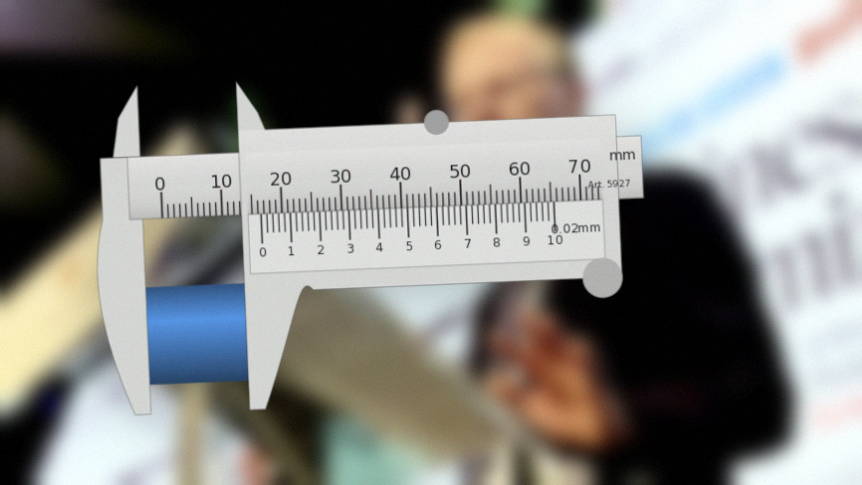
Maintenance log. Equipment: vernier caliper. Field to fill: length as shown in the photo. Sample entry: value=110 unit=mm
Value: value=16.5 unit=mm
